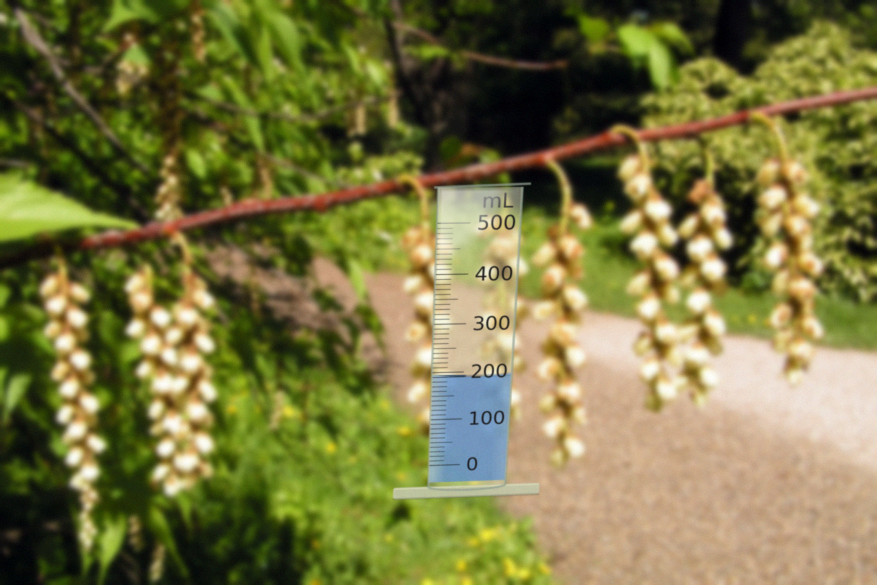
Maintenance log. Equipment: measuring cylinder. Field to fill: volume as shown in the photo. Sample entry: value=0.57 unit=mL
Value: value=190 unit=mL
